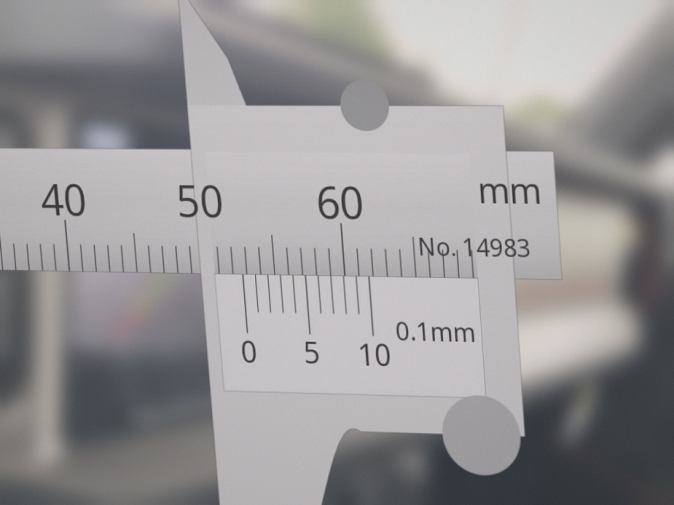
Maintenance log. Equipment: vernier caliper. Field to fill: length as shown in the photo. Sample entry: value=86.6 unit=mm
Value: value=52.7 unit=mm
